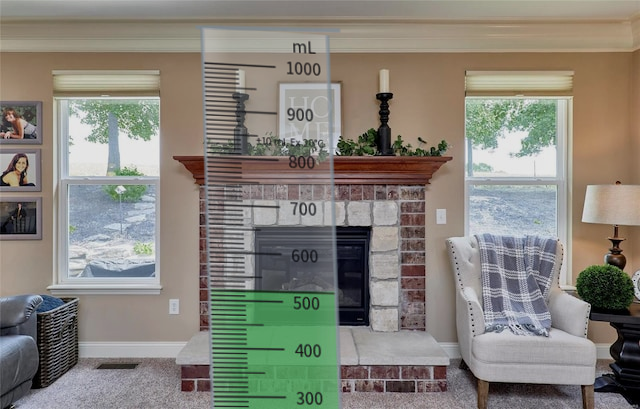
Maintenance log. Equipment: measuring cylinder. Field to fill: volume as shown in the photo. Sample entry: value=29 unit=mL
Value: value=520 unit=mL
